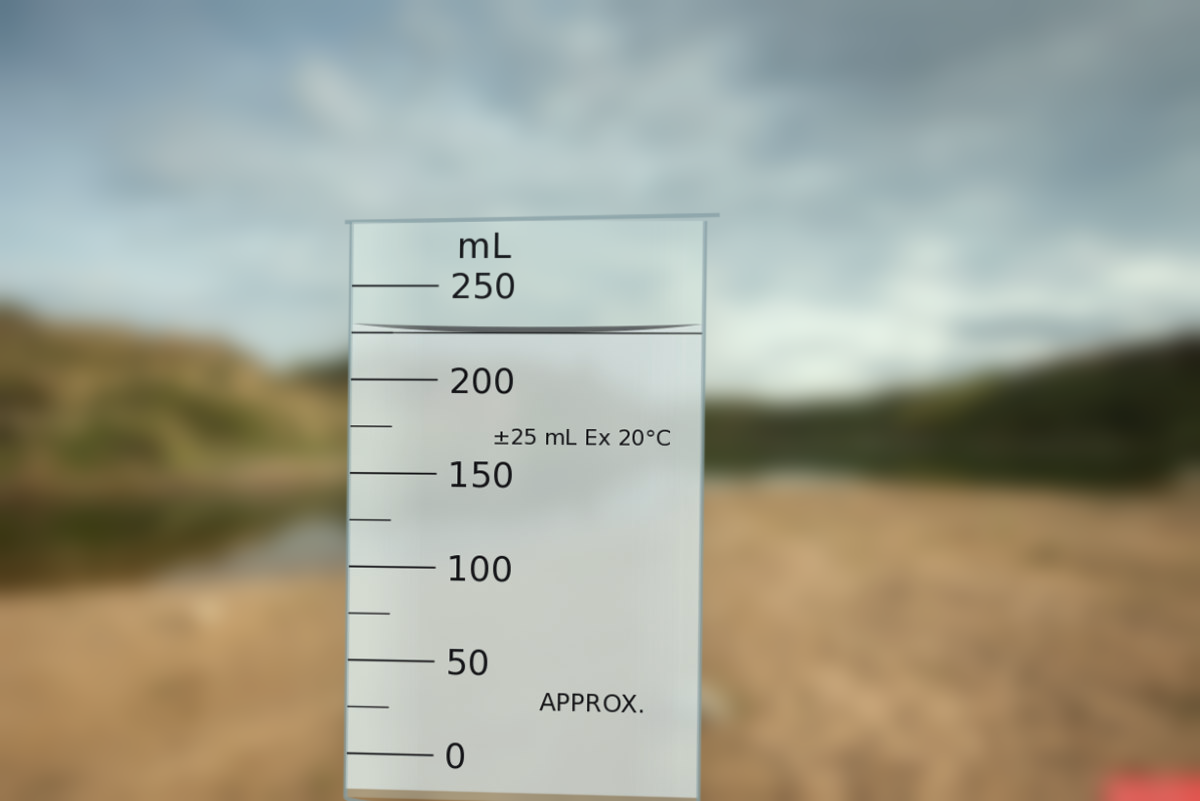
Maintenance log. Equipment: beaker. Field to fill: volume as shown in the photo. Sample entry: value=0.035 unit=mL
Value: value=225 unit=mL
